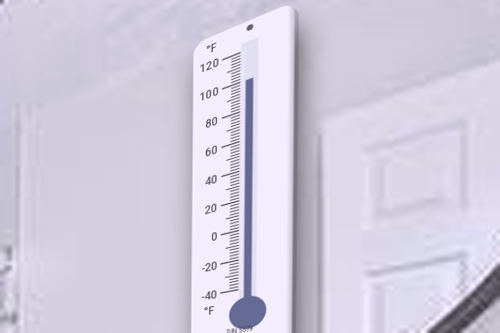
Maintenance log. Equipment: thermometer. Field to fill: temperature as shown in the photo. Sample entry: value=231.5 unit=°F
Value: value=100 unit=°F
